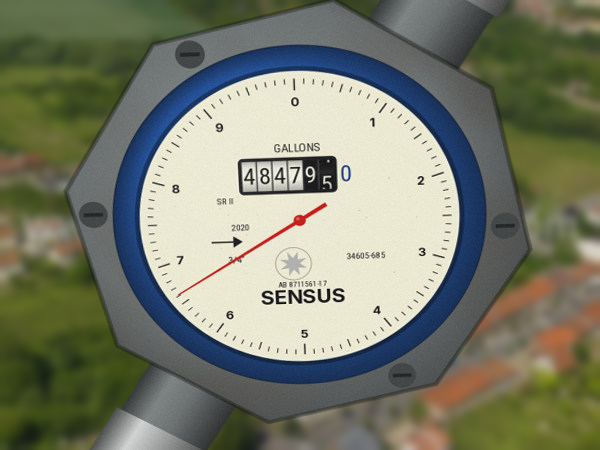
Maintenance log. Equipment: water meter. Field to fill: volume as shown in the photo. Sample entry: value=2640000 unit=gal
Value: value=4847946.6 unit=gal
